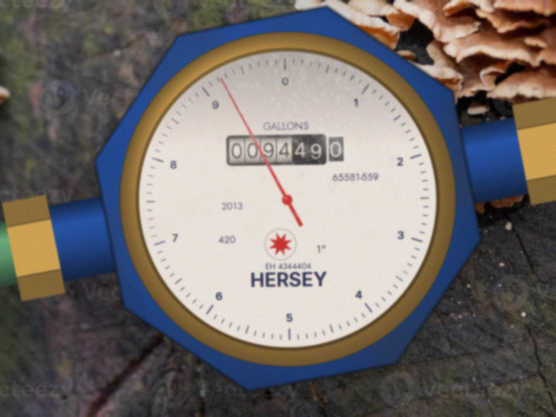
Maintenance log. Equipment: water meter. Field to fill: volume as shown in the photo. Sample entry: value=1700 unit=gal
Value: value=94489.2 unit=gal
